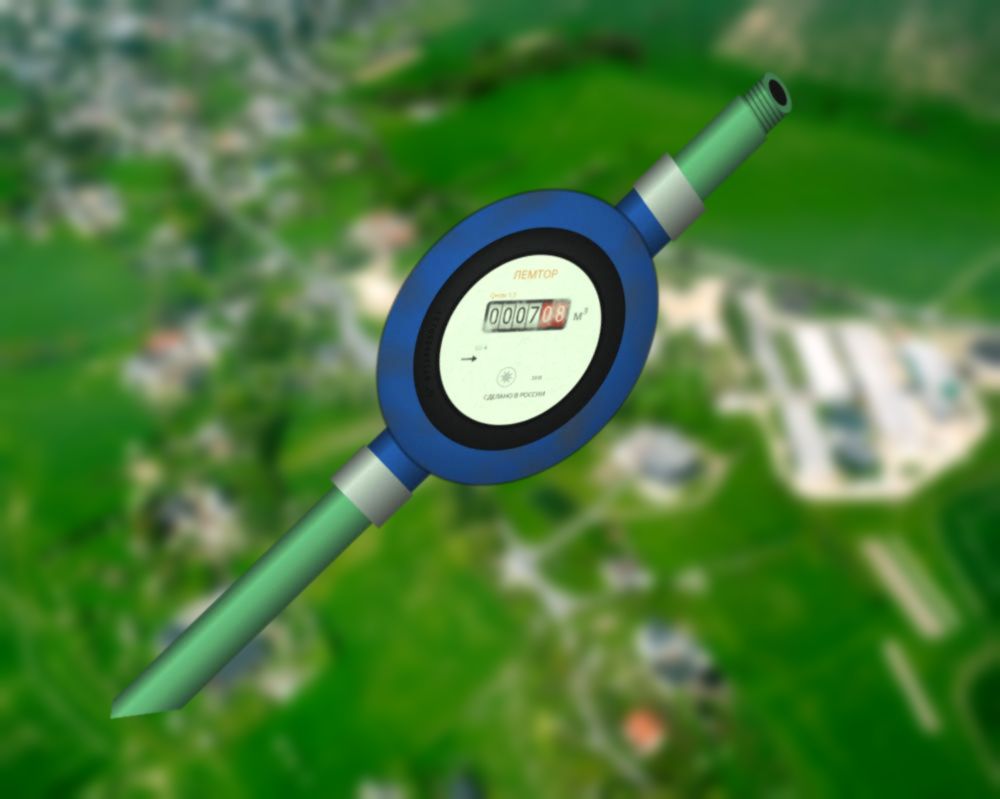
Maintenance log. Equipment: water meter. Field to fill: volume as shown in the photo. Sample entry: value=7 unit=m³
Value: value=7.08 unit=m³
